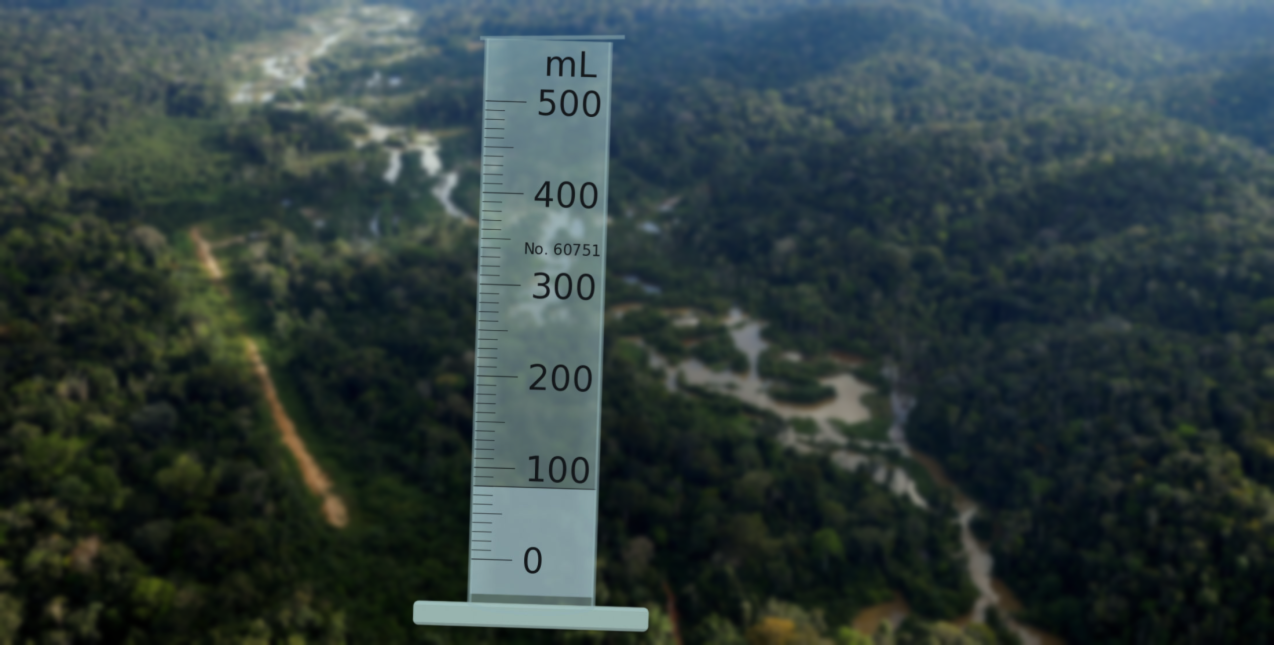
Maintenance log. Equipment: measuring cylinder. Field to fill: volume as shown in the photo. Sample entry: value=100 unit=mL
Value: value=80 unit=mL
